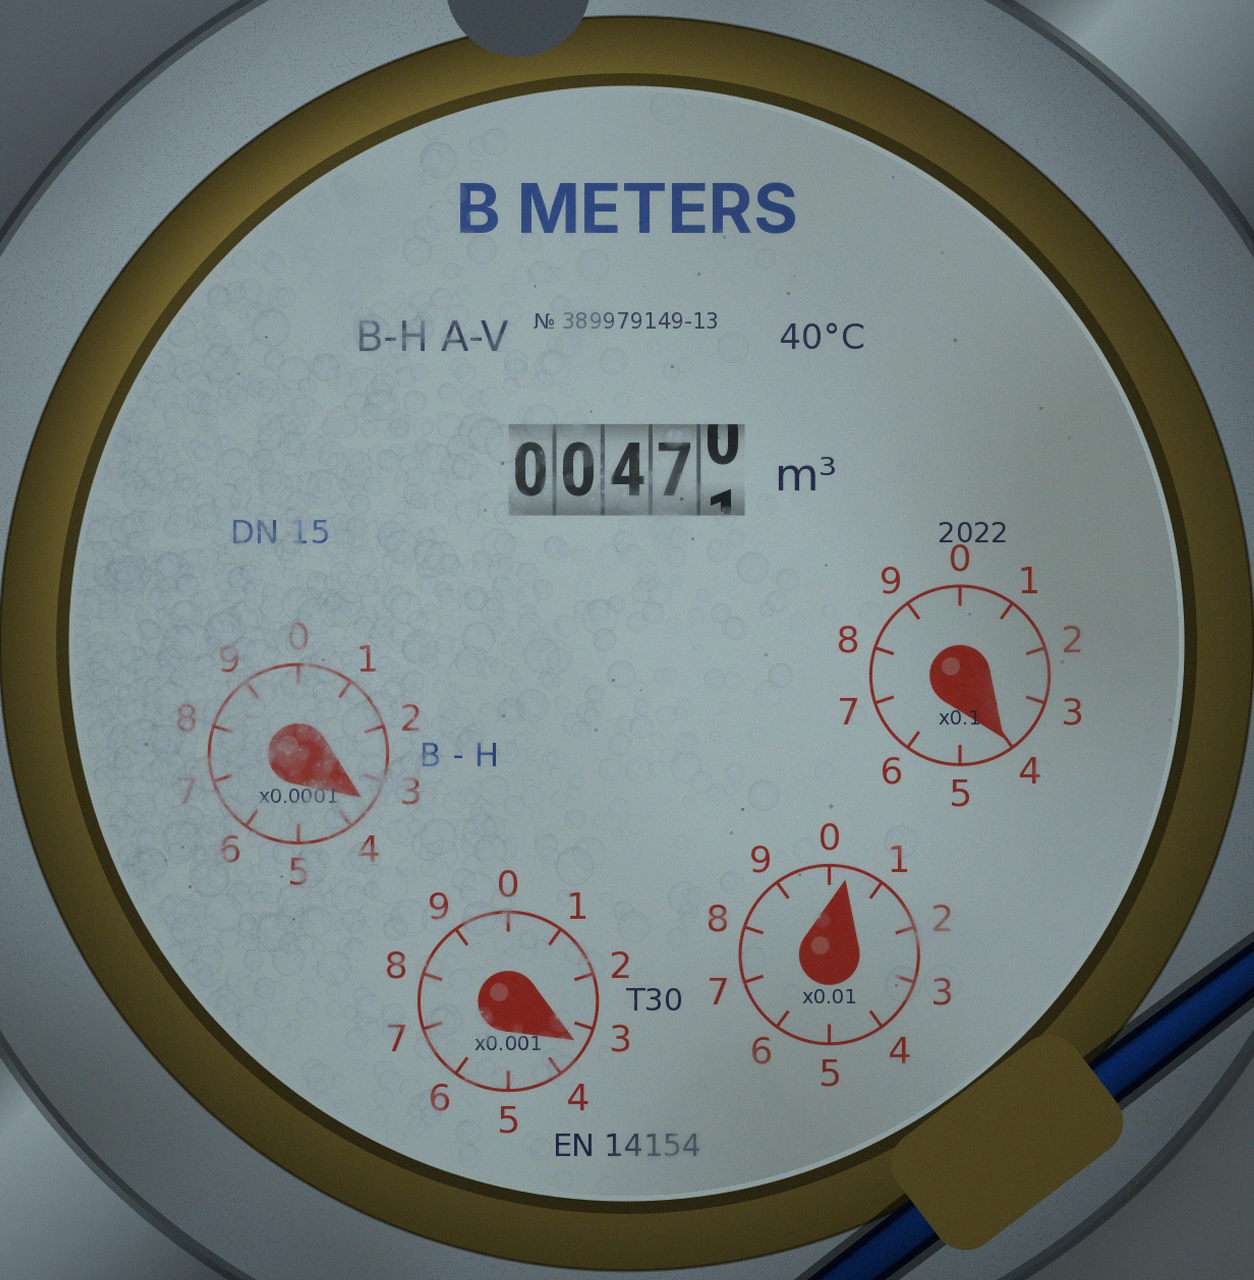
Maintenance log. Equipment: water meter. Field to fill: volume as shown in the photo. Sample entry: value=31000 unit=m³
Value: value=470.4033 unit=m³
